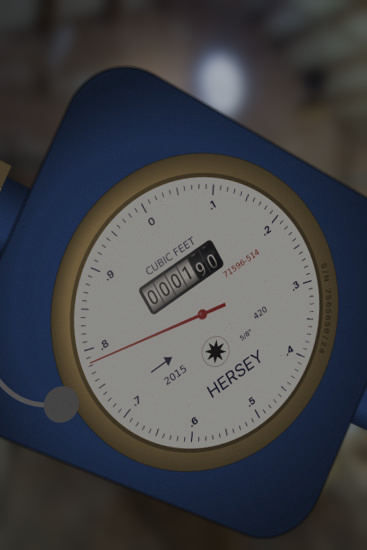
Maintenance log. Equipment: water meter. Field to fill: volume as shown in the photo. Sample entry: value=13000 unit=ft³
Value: value=189.78 unit=ft³
